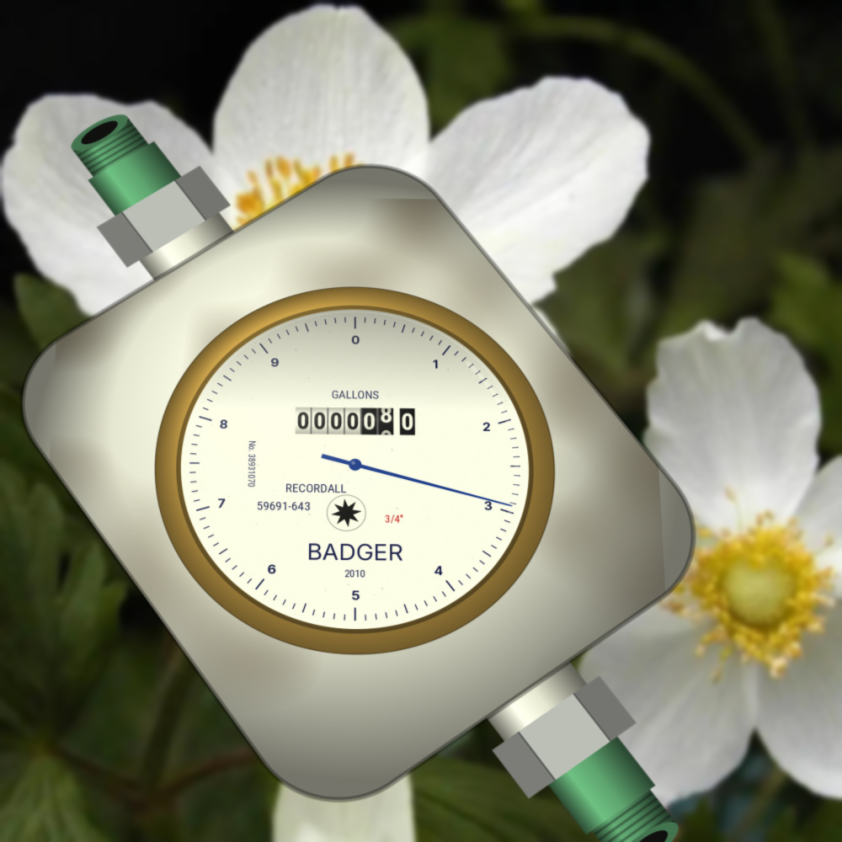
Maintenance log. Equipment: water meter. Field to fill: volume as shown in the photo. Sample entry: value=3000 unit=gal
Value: value=82.9 unit=gal
